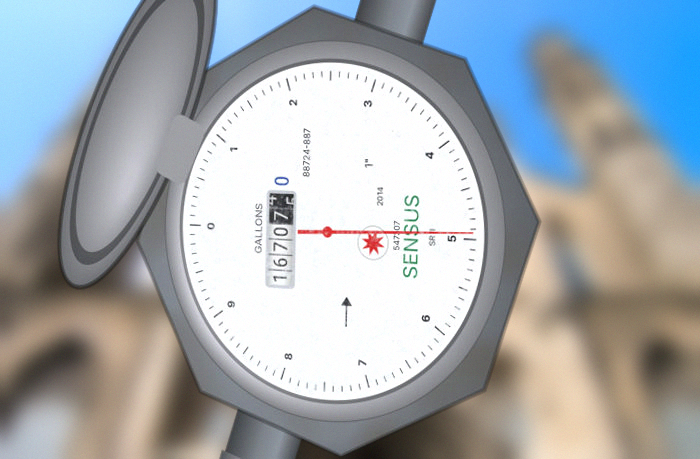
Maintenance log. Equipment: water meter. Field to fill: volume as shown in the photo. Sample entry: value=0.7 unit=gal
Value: value=1670744.9 unit=gal
